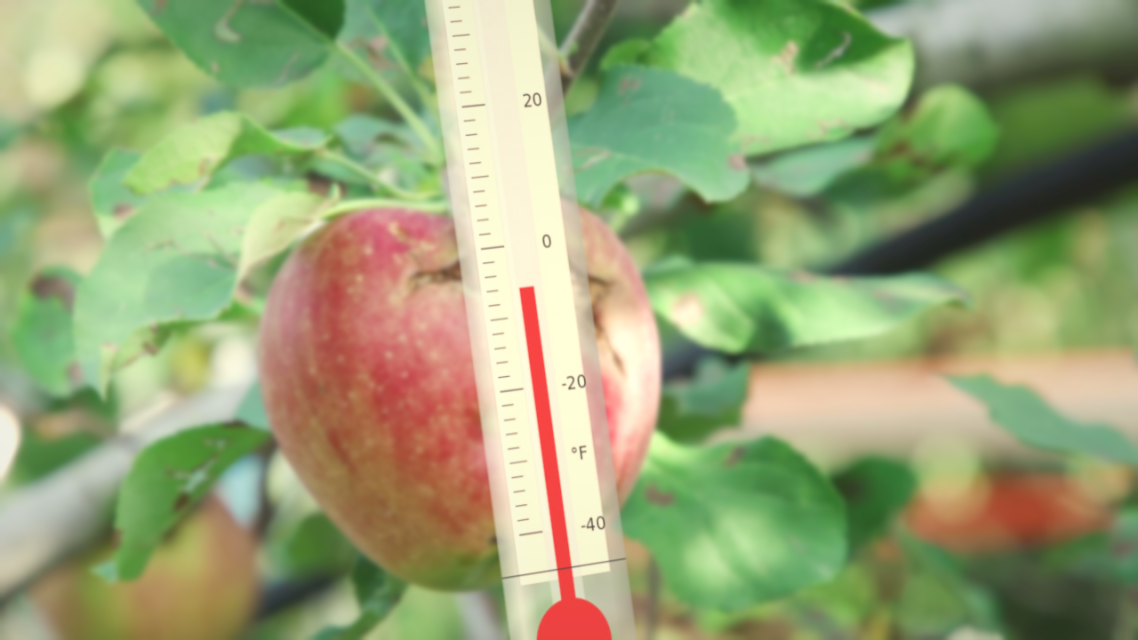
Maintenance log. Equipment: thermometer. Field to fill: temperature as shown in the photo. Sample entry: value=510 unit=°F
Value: value=-6 unit=°F
